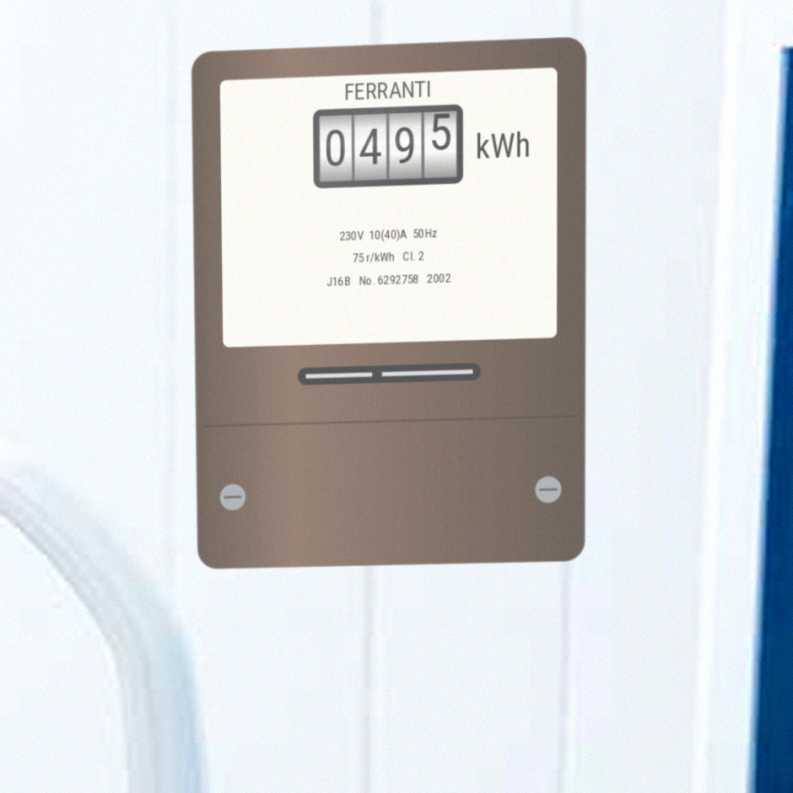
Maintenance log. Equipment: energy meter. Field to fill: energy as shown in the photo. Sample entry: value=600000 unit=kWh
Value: value=495 unit=kWh
